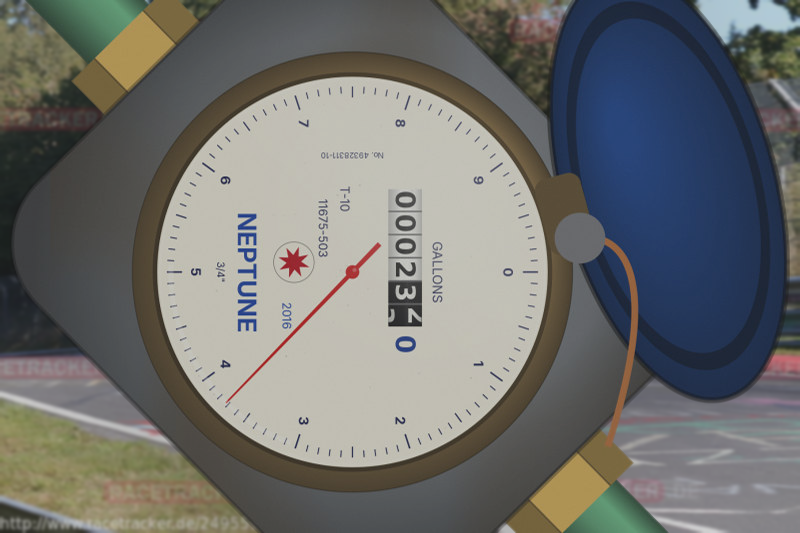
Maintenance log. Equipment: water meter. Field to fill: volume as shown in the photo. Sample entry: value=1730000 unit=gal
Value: value=2323.7 unit=gal
